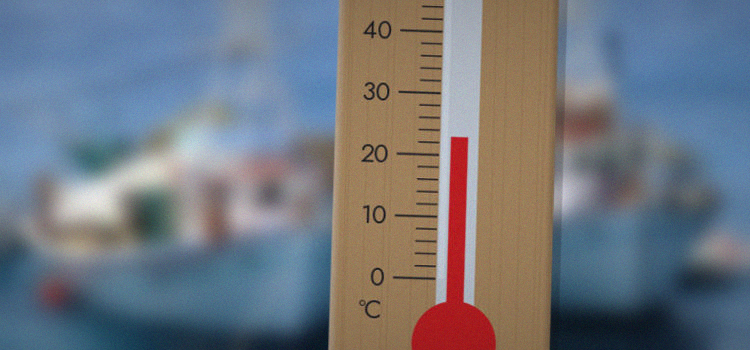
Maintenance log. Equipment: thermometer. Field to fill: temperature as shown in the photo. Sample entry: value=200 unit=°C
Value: value=23 unit=°C
